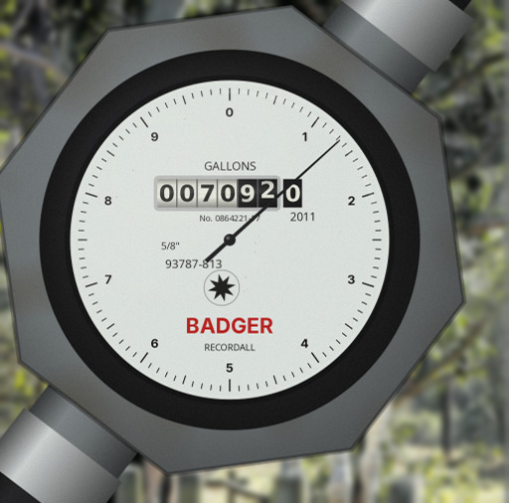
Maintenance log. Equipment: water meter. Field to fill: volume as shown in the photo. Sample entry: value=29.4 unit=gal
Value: value=70921.3 unit=gal
